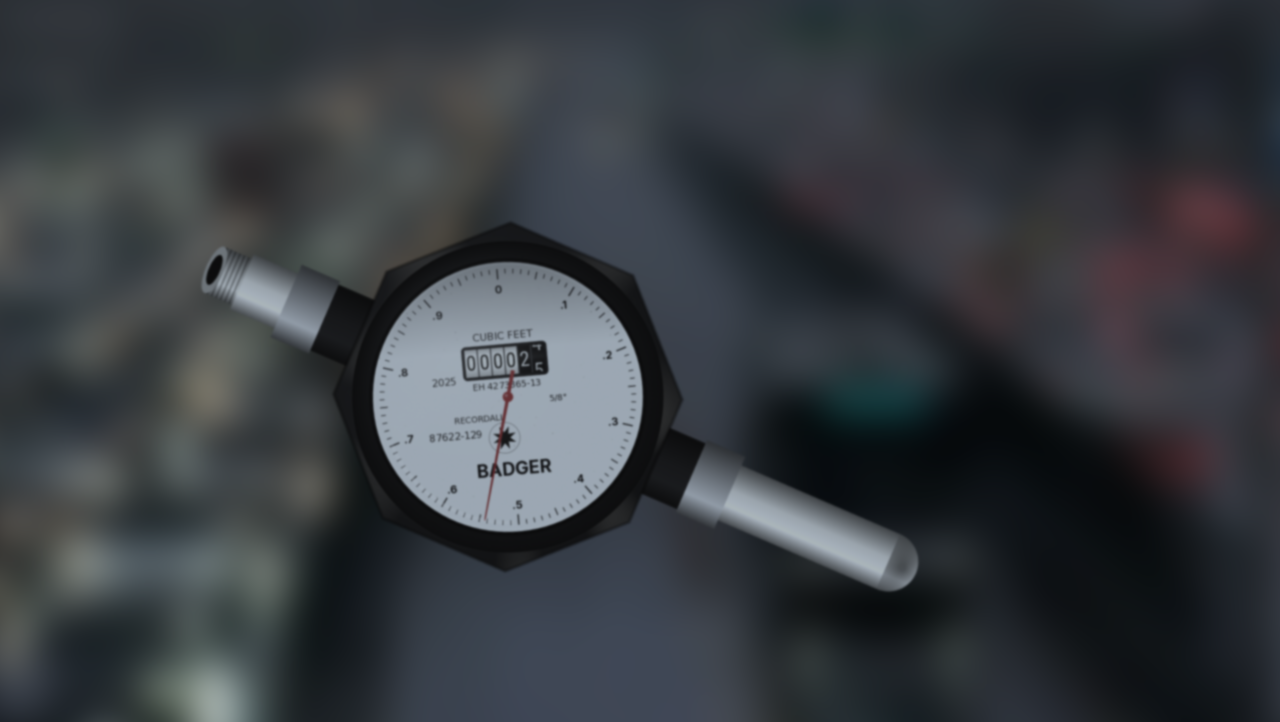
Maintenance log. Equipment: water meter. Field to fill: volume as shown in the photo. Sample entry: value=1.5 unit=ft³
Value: value=24.54 unit=ft³
